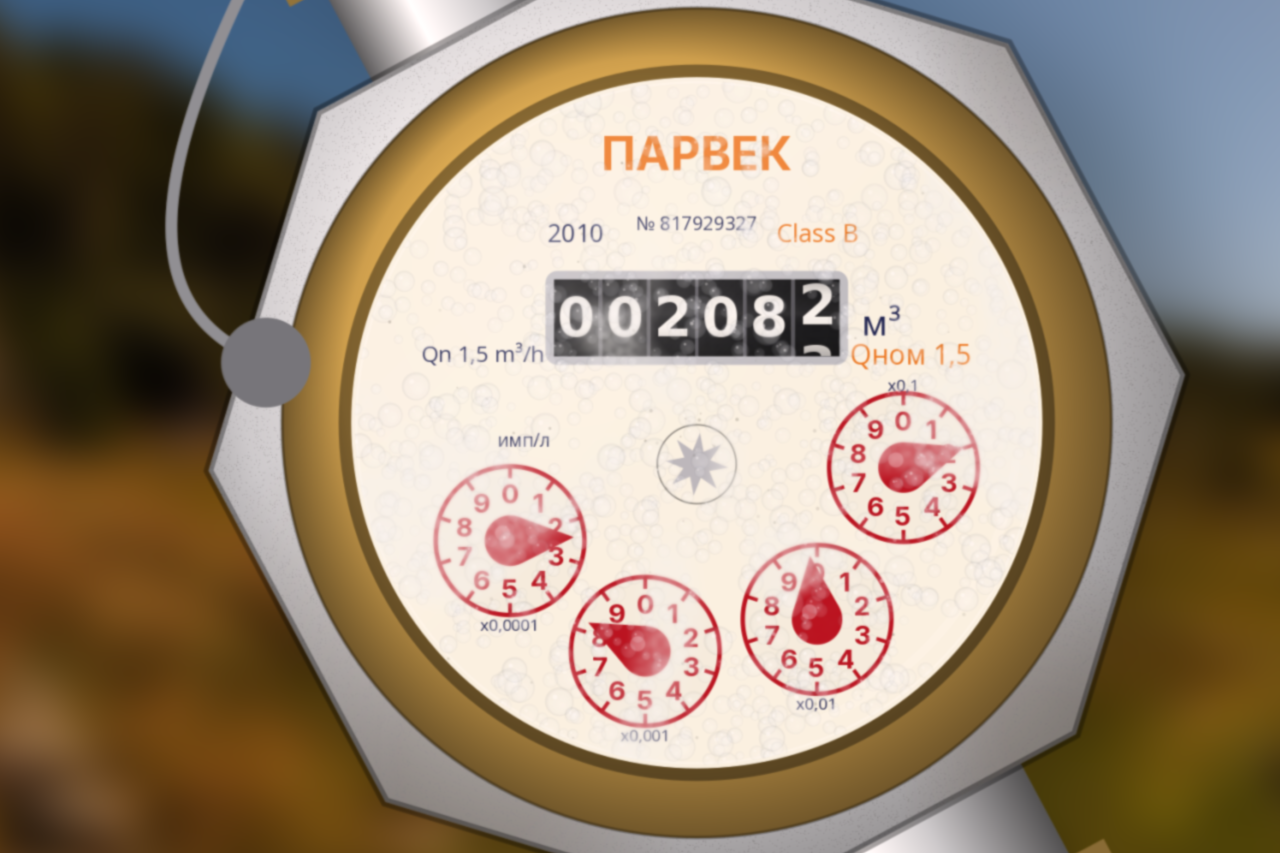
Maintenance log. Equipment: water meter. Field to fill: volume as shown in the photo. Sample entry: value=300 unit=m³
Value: value=2082.1982 unit=m³
